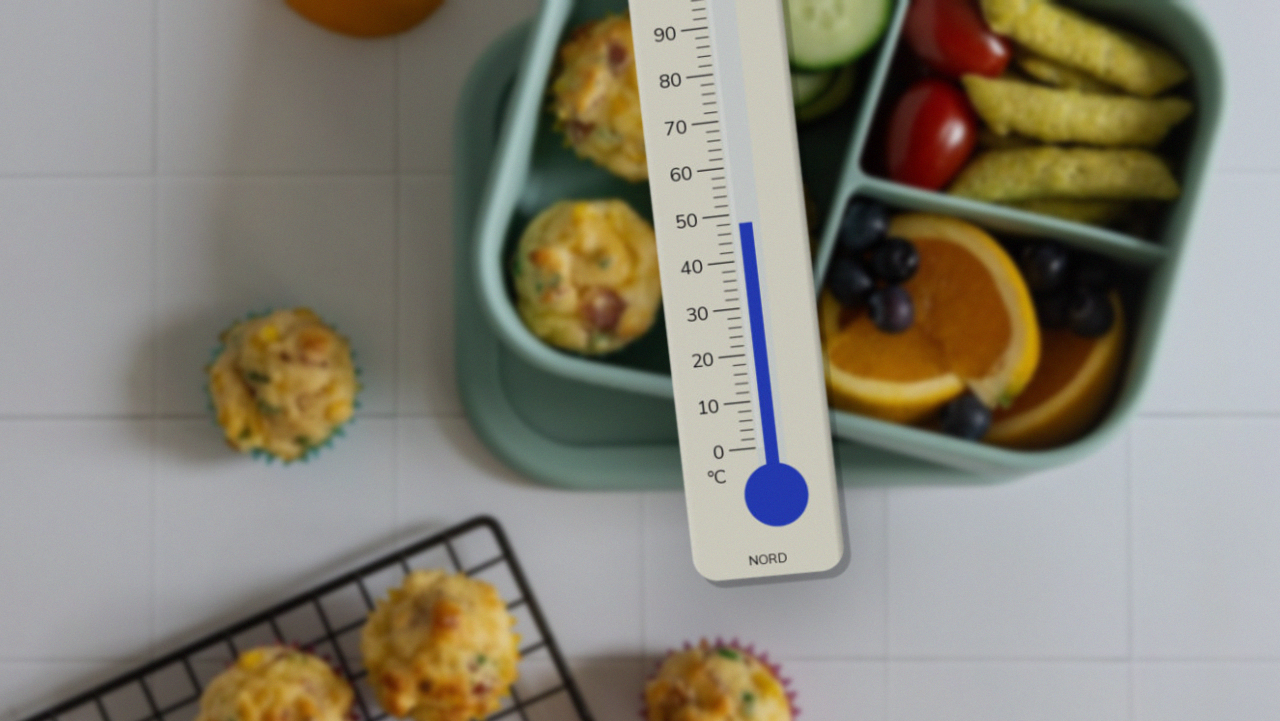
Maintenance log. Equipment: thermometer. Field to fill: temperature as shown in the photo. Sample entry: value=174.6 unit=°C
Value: value=48 unit=°C
